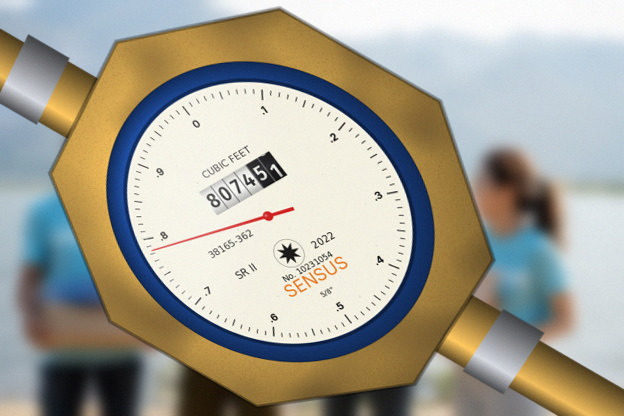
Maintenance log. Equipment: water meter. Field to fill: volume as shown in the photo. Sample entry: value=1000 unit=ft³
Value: value=807450.78 unit=ft³
